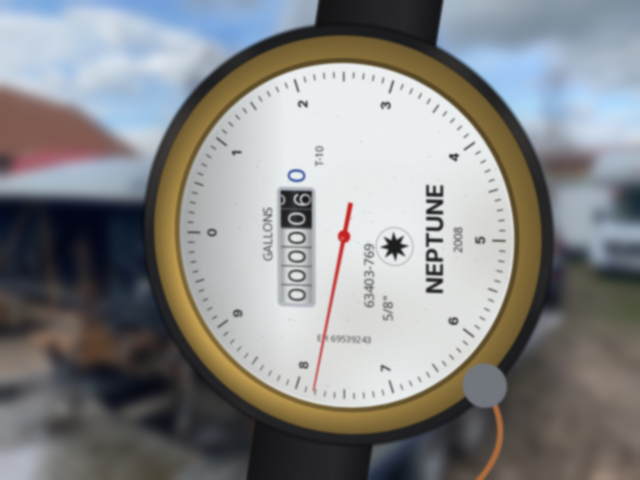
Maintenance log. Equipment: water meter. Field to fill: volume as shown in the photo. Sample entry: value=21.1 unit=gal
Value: value=57.8 unit=gal
